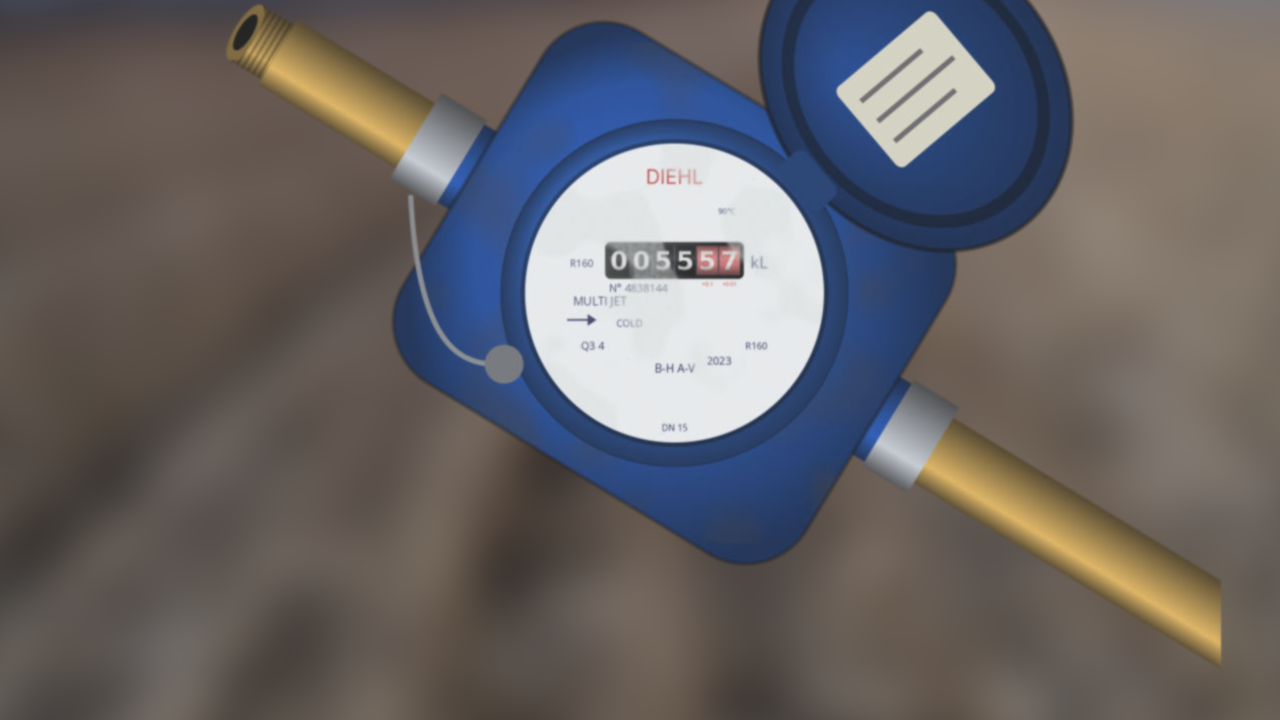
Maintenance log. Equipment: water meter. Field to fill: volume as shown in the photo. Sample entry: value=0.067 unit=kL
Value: value=55.57 unit=kL
